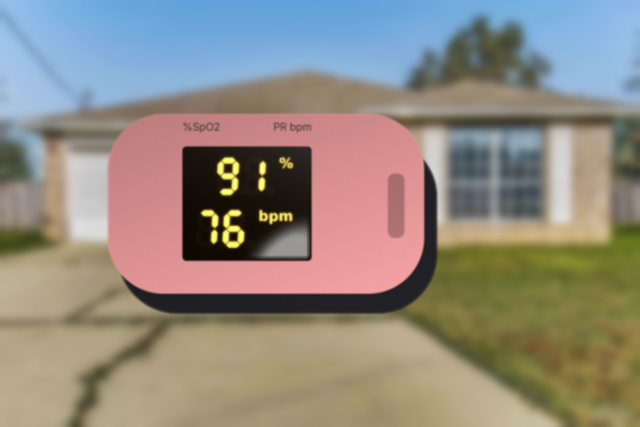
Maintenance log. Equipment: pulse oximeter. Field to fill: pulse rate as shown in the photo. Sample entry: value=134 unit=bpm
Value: value=76 unit=bpm
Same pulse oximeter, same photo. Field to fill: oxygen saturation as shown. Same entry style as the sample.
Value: value=91 unit=%
